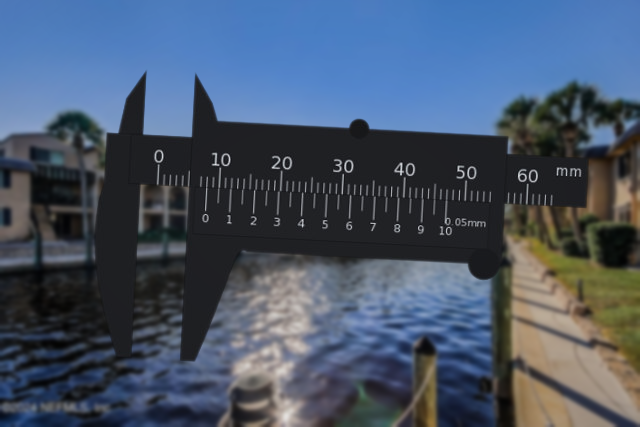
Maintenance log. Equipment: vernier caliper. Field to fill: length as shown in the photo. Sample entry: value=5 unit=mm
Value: value=8.0 unit=mm
